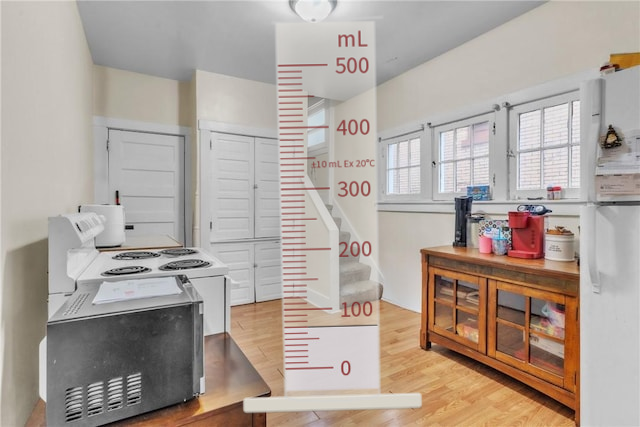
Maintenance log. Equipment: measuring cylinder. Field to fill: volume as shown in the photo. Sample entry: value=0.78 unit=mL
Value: value=70 unit=mL
